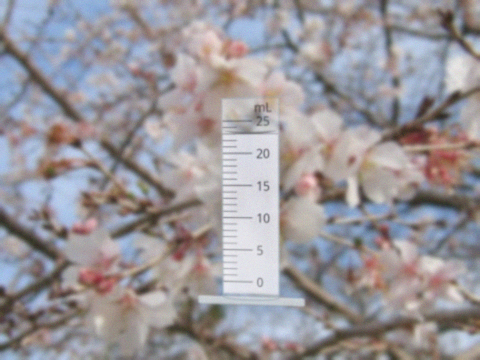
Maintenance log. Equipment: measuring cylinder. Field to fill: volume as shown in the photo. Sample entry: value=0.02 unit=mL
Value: value=23 unit=mL
